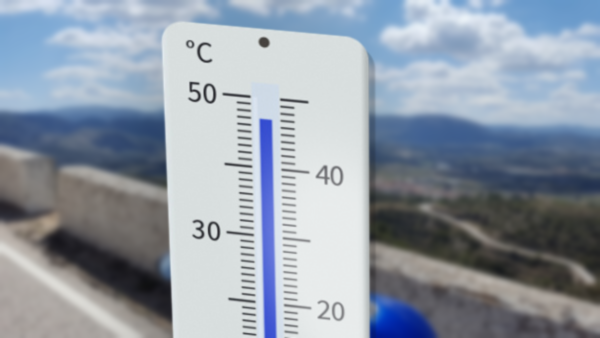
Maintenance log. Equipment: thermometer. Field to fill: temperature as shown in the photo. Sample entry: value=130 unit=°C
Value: value=47 unit=°C
